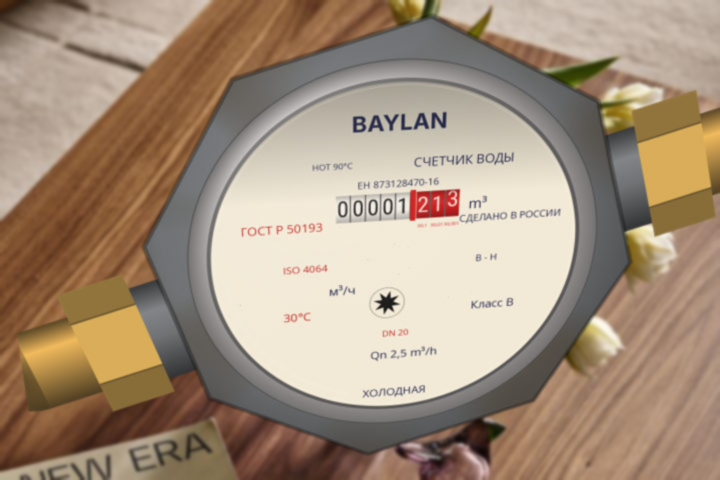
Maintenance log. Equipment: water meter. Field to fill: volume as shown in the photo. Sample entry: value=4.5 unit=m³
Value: value=1.213 unit=m³
